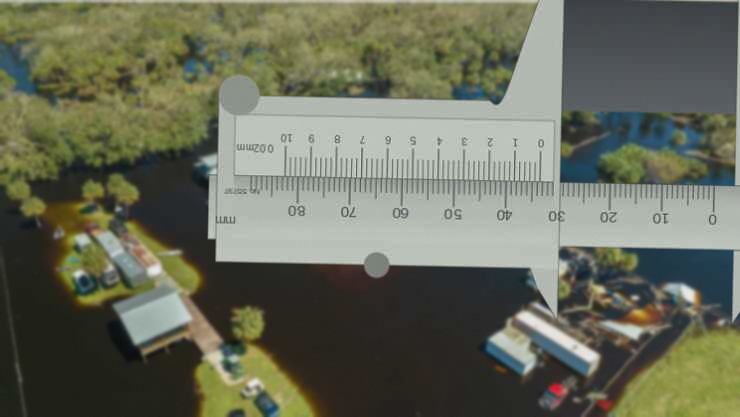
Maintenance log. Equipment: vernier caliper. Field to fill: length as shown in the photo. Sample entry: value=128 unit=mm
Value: value=33.5 unit=mm
